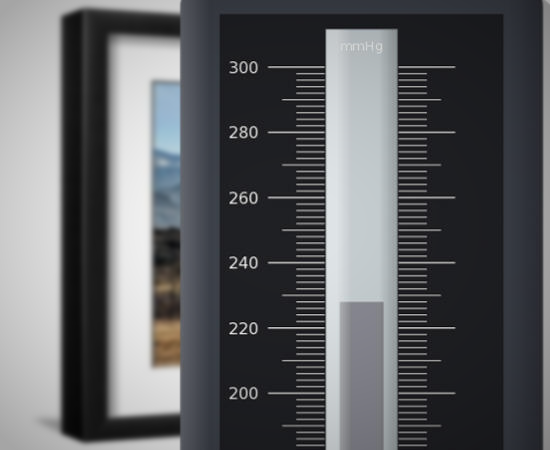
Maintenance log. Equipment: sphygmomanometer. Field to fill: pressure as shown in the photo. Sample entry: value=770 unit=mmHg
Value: value=228 unit=mmHg
